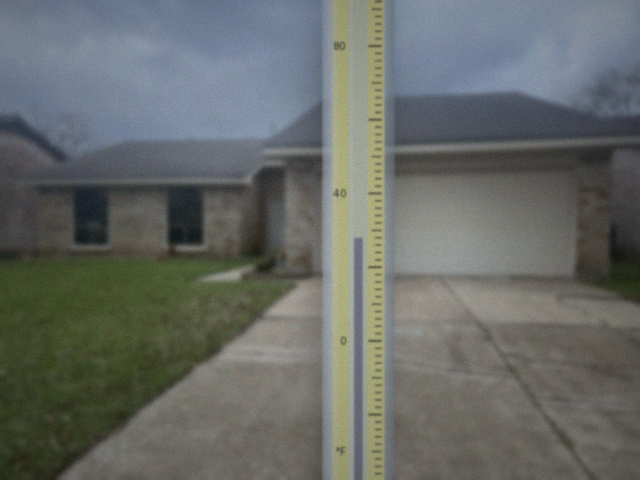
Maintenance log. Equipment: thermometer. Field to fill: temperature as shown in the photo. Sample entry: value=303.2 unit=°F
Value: value=28 unit=°F
